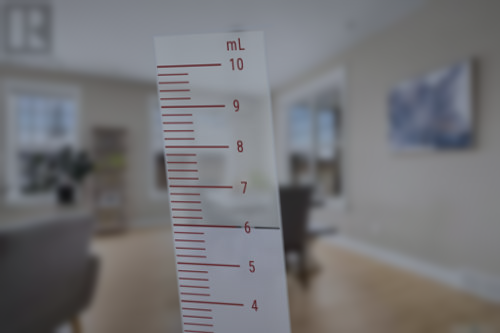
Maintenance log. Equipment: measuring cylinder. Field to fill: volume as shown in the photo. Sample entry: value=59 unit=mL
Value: value=6 unit=mL
